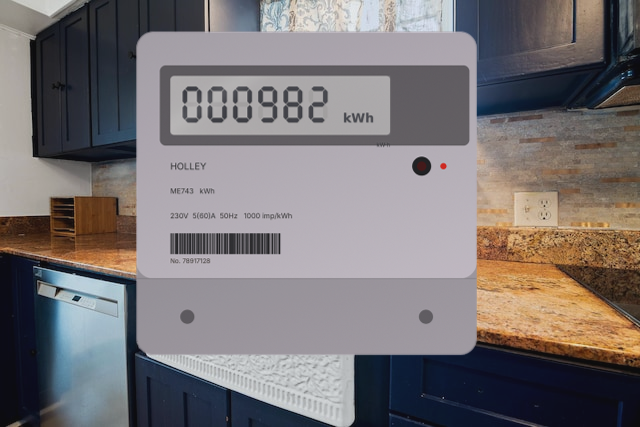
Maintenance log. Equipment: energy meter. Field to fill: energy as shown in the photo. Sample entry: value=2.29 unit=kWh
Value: value=982 unit=kWh
